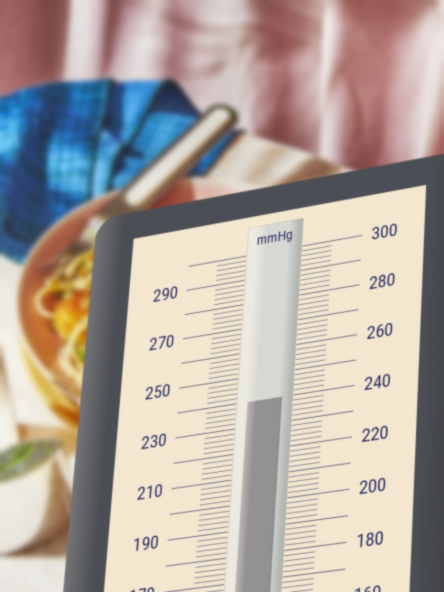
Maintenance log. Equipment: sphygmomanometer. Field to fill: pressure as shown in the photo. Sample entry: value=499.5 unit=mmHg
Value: value=240 unit=mmHg
